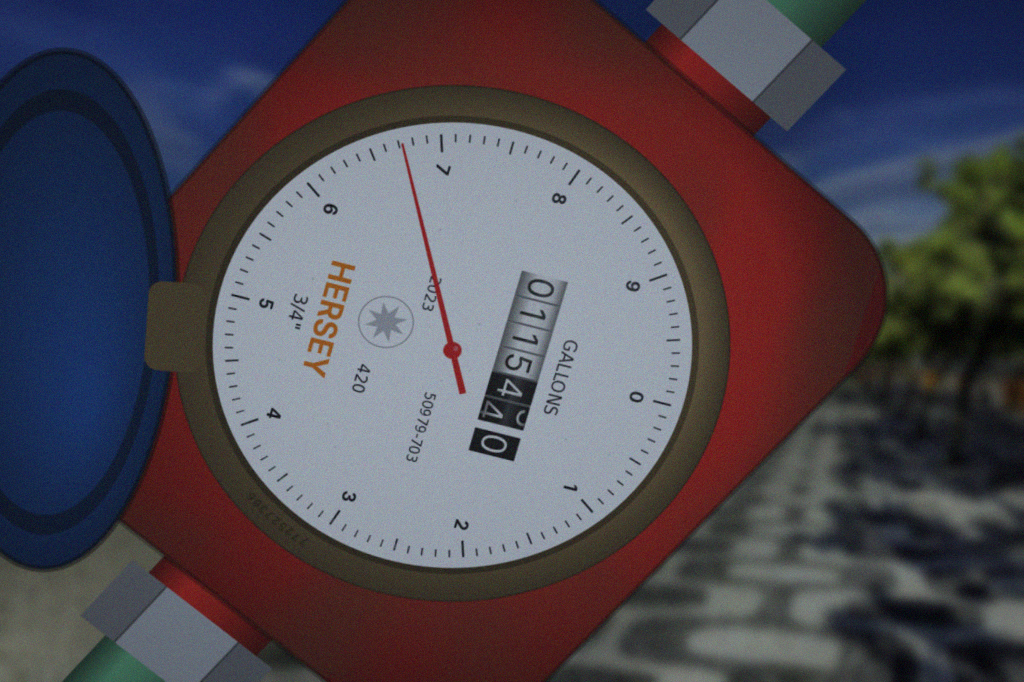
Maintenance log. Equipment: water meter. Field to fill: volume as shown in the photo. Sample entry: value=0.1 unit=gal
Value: value=115436.7 unit=gal
